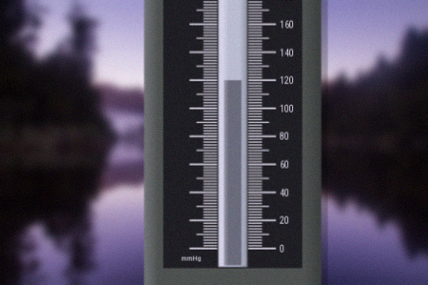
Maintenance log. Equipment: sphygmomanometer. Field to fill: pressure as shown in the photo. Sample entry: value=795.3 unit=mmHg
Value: value=120 unit=mmHg
